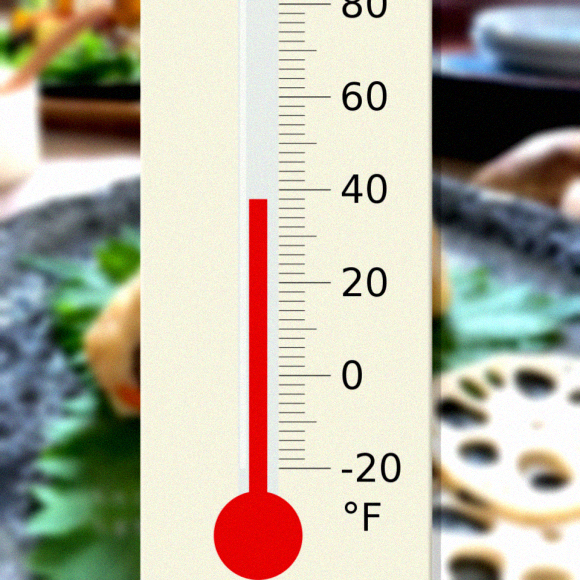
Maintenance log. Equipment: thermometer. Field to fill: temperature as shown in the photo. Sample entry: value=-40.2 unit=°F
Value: value=38 unit=°F
